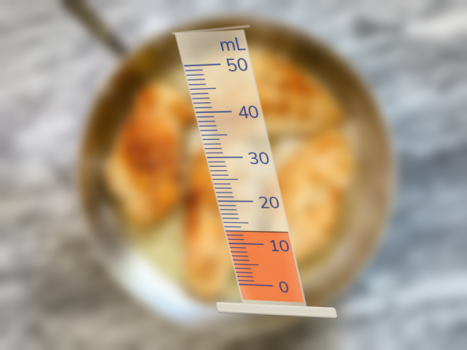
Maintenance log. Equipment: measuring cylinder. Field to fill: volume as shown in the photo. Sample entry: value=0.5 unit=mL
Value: value=13 unit=mL
